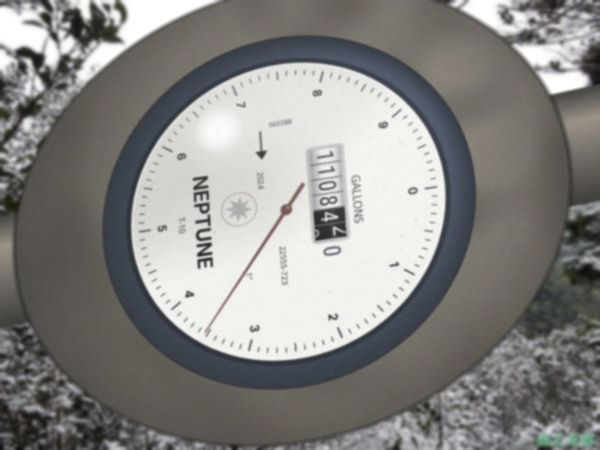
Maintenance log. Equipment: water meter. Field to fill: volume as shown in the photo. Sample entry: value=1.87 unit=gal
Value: value=1108423.5 unit=gal
